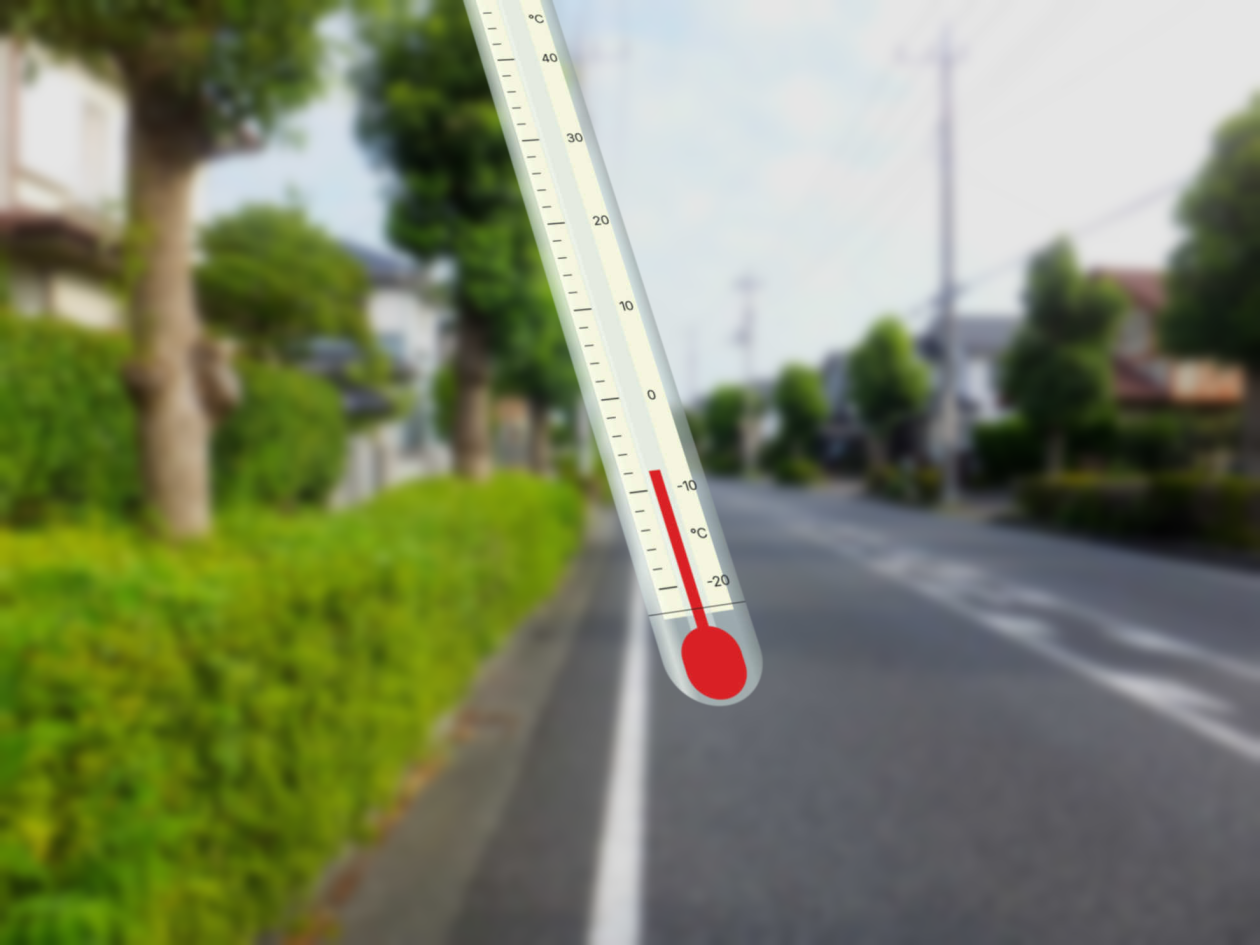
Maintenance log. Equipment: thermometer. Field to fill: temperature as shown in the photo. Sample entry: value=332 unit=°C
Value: value=-8 unit=°C
